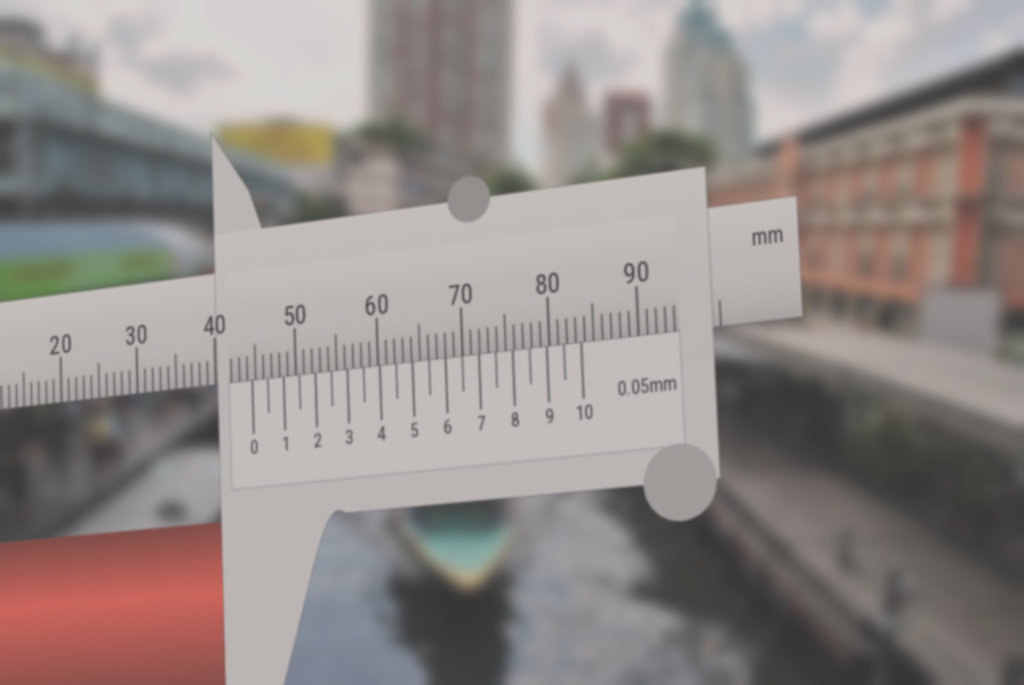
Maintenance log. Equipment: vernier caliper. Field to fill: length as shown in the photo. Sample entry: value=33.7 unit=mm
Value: value=44.6 unit=mm
